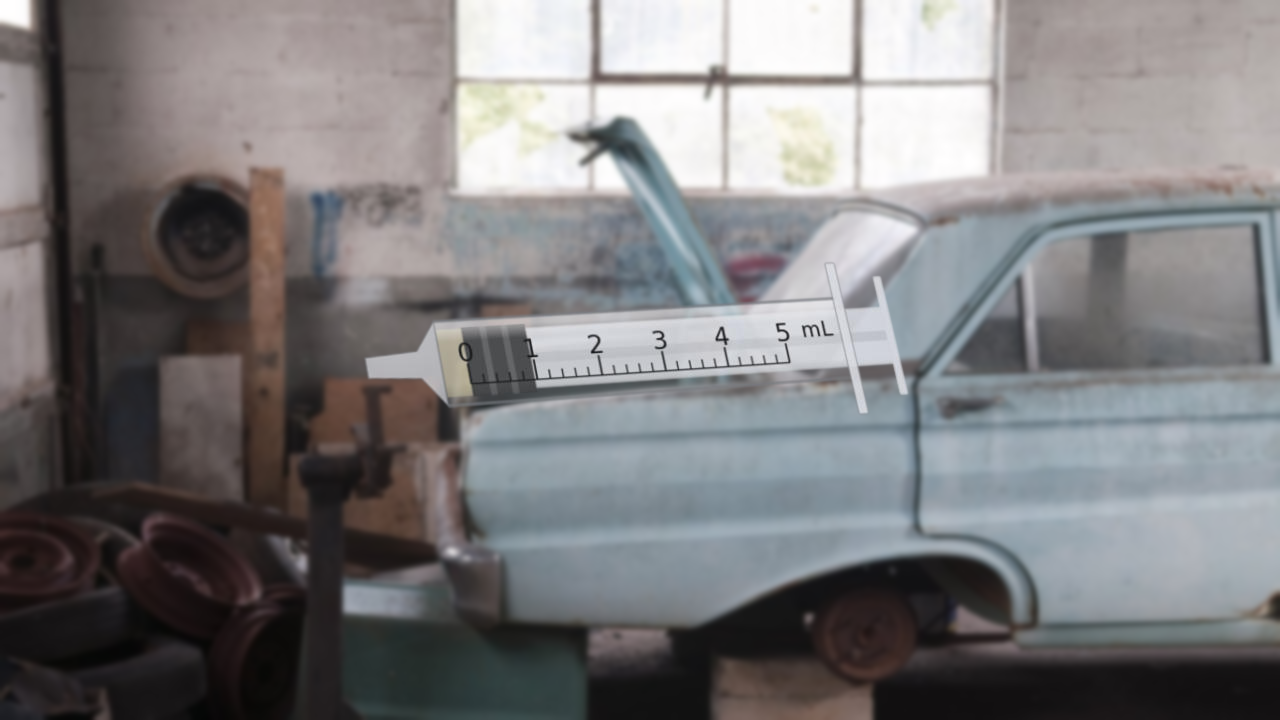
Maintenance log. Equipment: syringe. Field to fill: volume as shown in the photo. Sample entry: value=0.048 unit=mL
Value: value=0 unit=mL
